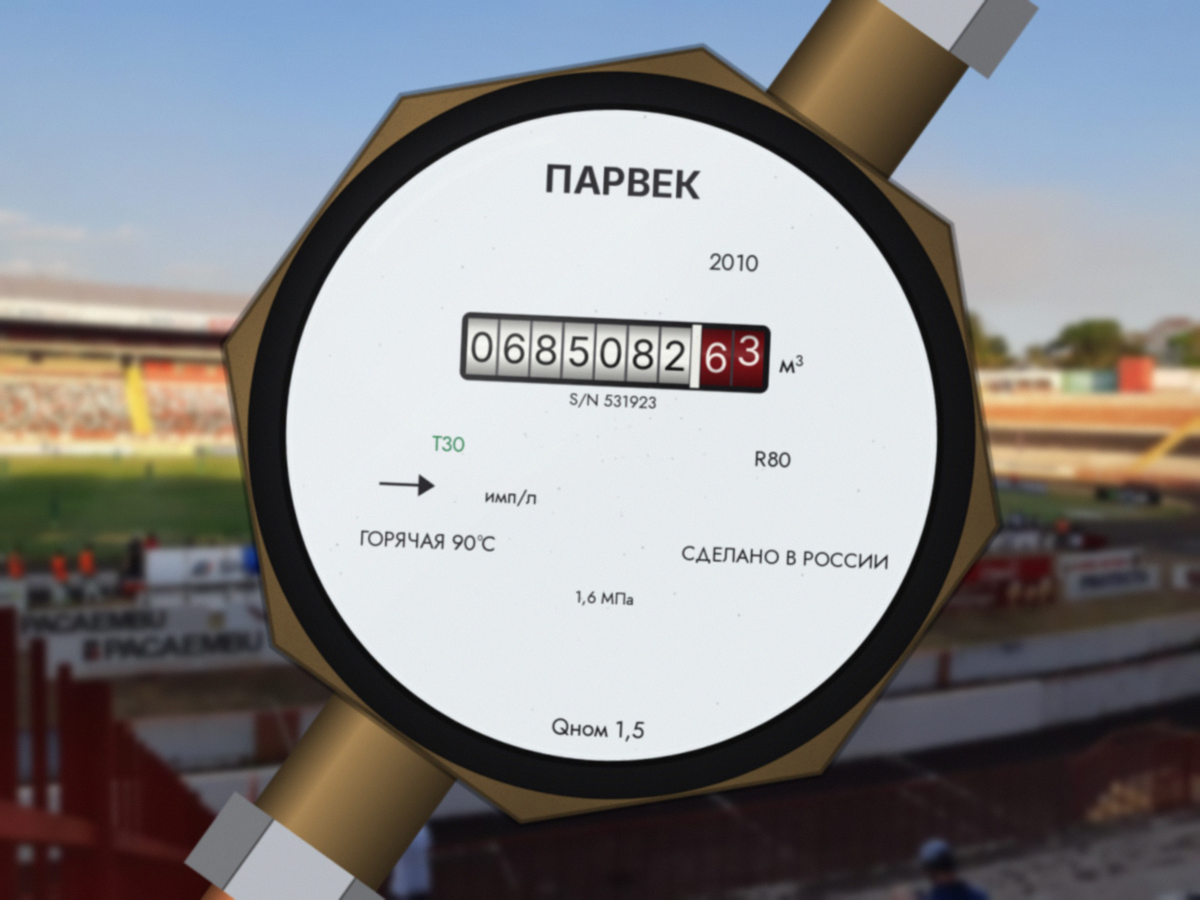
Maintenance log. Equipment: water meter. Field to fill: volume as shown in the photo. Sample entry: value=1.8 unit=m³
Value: value=685082.63 unit=m³
